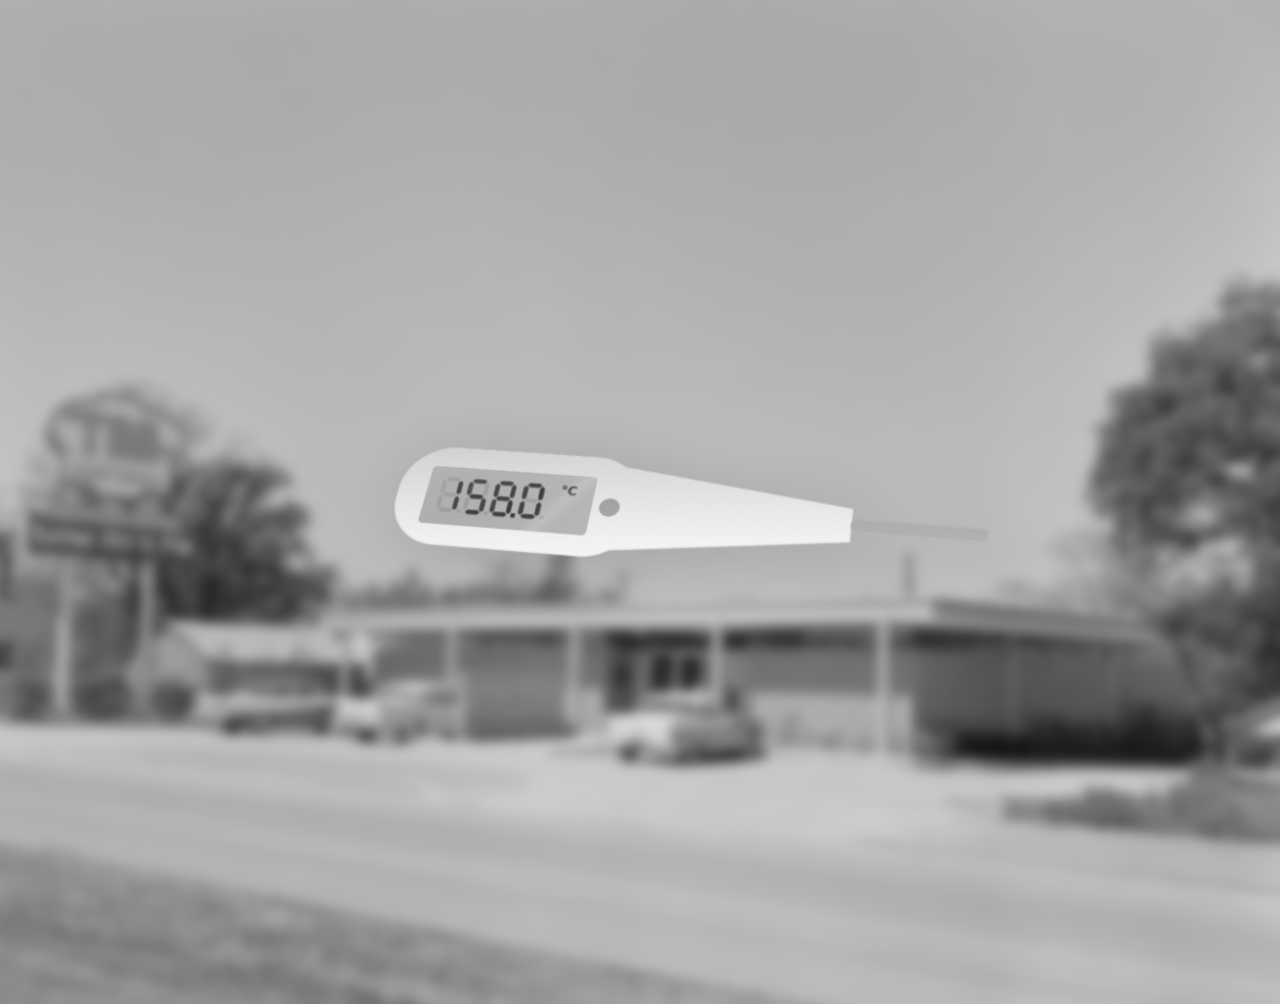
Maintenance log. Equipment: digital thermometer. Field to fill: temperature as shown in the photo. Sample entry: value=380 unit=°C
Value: value=158.0 unit=°C
